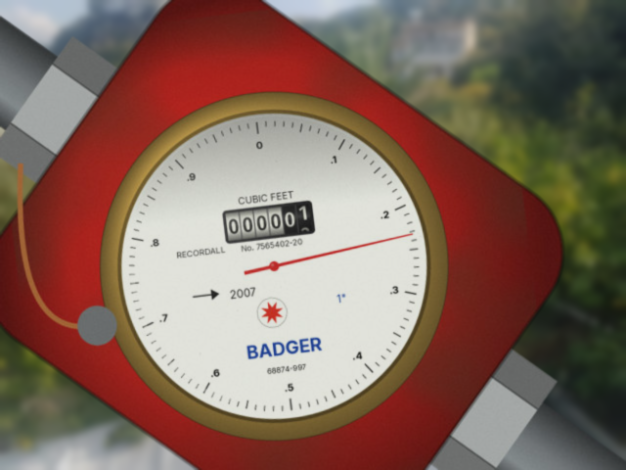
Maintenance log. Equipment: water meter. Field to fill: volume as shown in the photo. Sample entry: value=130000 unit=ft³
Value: value=1.23 unit=ft³
